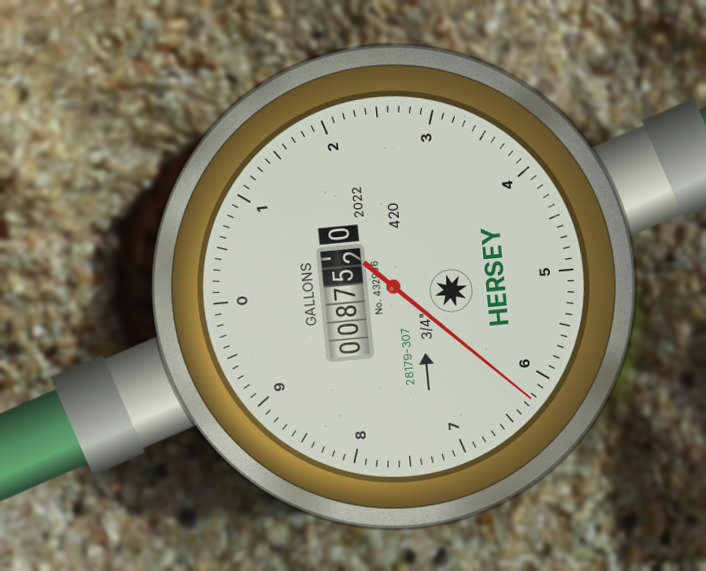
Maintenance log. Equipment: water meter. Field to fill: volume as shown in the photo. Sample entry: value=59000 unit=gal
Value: value=87516.2 unit=gal
